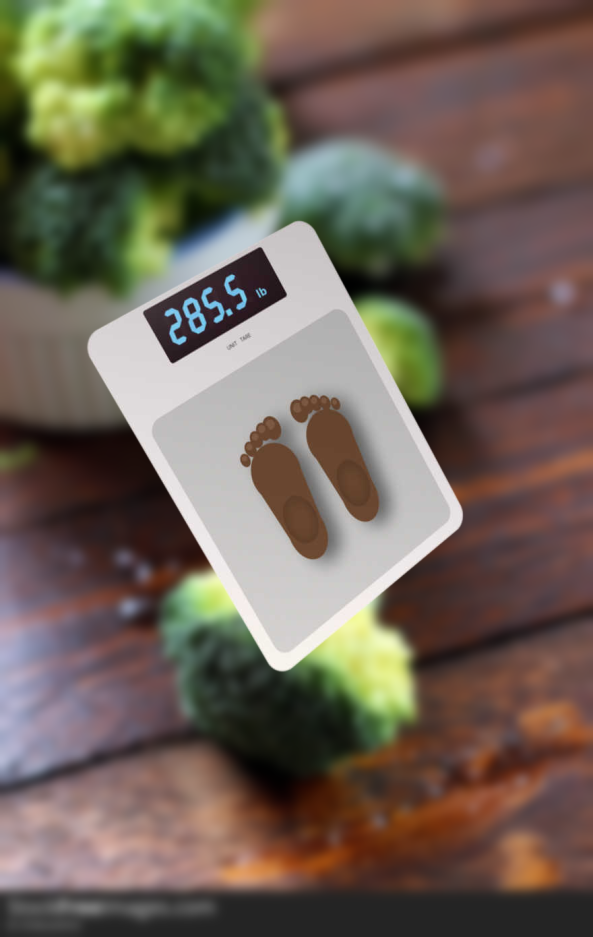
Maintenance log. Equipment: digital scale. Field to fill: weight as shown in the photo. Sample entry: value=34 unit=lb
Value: value=285.5 unit=lb
